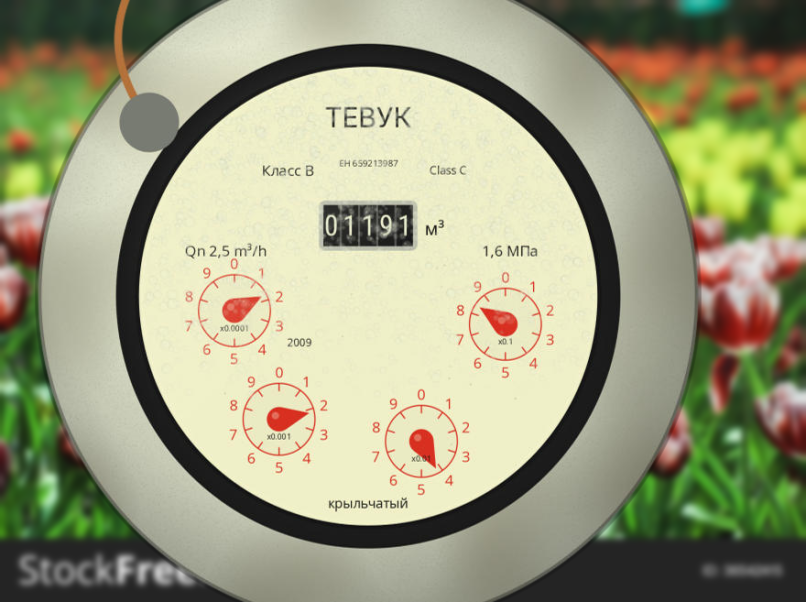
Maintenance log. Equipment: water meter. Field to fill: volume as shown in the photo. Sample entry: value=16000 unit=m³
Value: value=1191.8421 unit=m³
